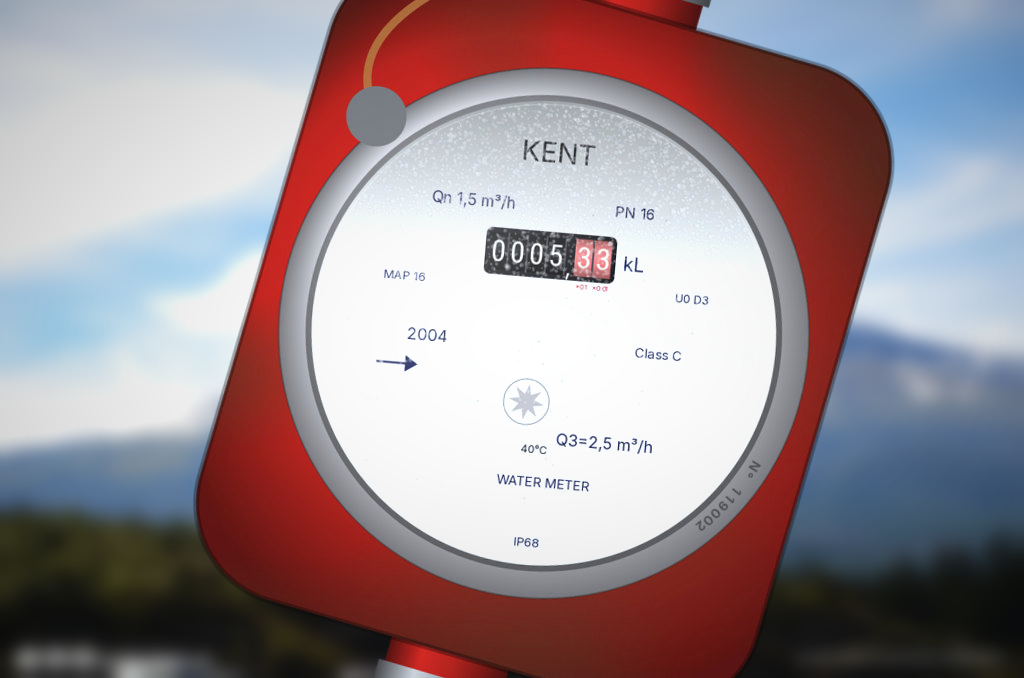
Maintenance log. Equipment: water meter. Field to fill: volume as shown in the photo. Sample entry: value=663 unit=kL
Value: value=5.33 unit=kL
